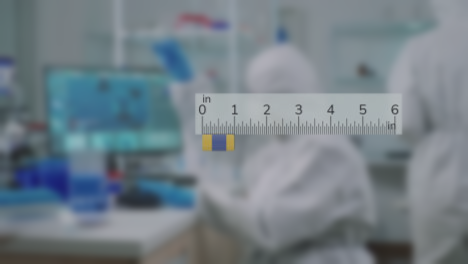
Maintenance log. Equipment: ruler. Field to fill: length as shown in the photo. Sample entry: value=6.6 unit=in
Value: value=1 unit=in
